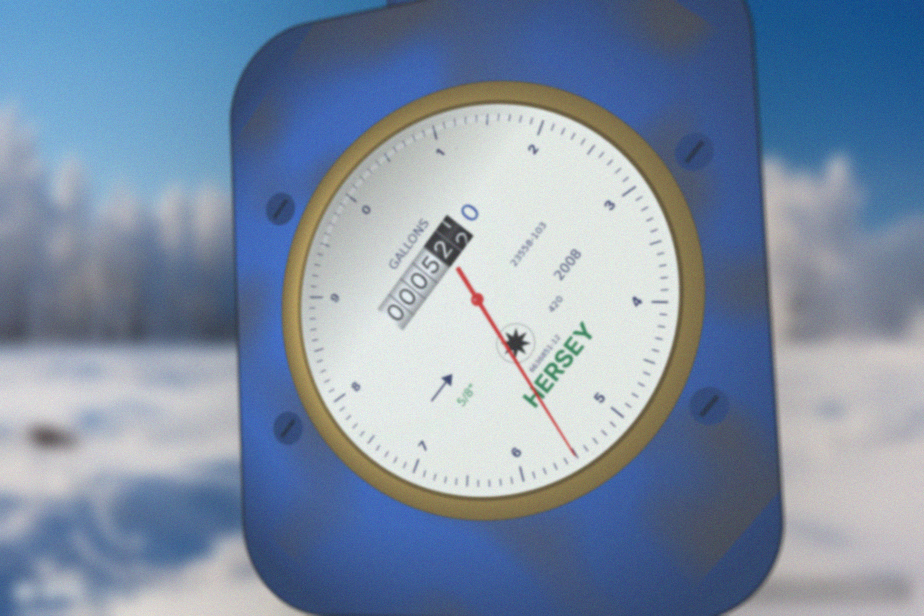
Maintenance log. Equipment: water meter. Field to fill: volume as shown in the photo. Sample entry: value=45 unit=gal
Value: value=5215.5 unit=gal
